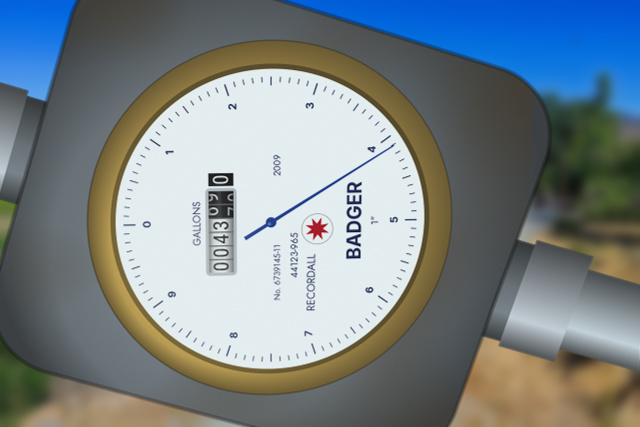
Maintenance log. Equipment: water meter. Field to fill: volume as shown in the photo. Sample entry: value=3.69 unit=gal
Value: value=43694.1 unit=gal
